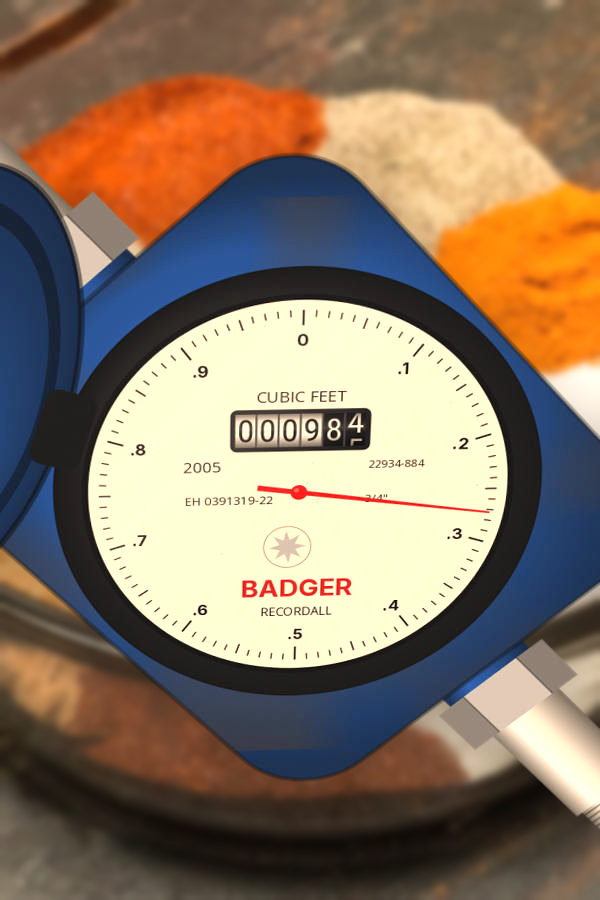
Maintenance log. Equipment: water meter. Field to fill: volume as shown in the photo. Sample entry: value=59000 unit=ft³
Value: value=984.27 unit=ft³
